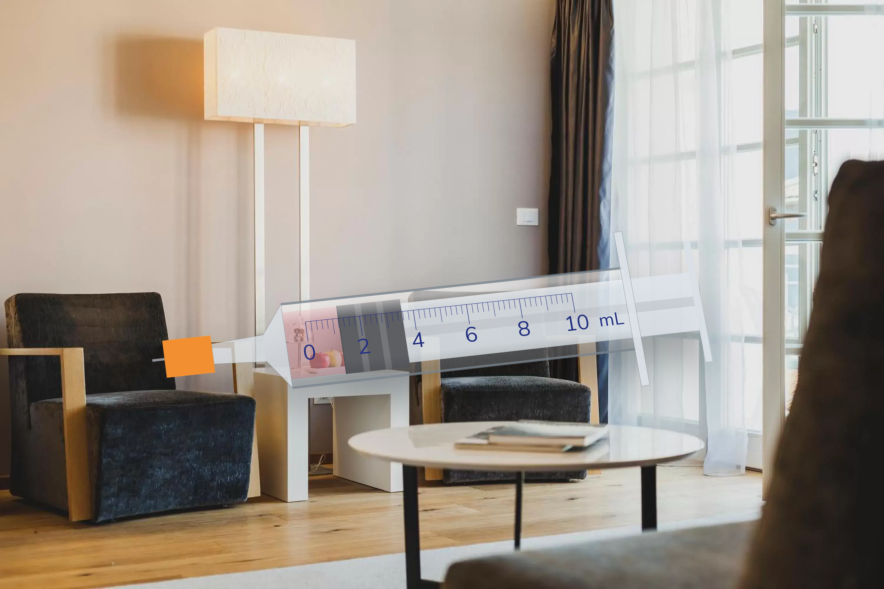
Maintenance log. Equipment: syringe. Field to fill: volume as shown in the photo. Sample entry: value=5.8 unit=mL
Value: value=1.2 unit=mL
